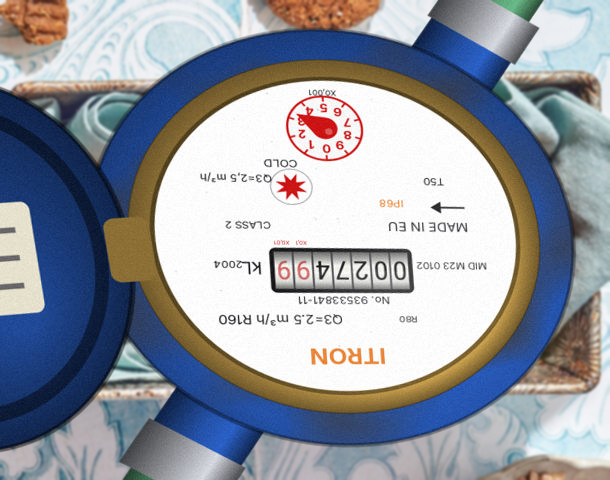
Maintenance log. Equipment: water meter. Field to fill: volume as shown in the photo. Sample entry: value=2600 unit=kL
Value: value=274.993 unit=kL
